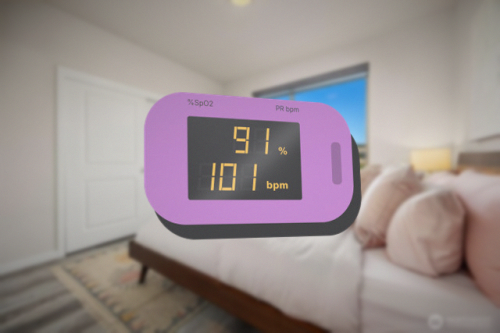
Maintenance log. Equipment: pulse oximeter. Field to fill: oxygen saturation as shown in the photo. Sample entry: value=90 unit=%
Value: value=91 unit=%
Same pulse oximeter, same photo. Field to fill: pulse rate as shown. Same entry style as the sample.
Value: value=101 unit=bpm
